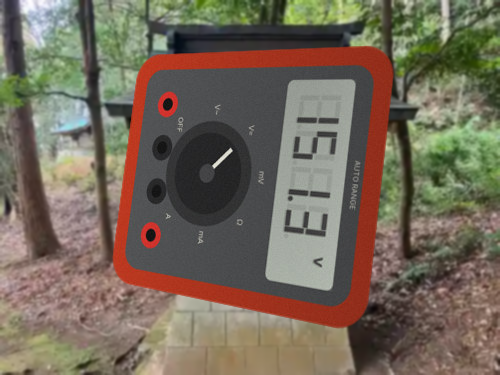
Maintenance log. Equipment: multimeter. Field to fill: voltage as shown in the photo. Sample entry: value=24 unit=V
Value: value=151.3 unit=V
